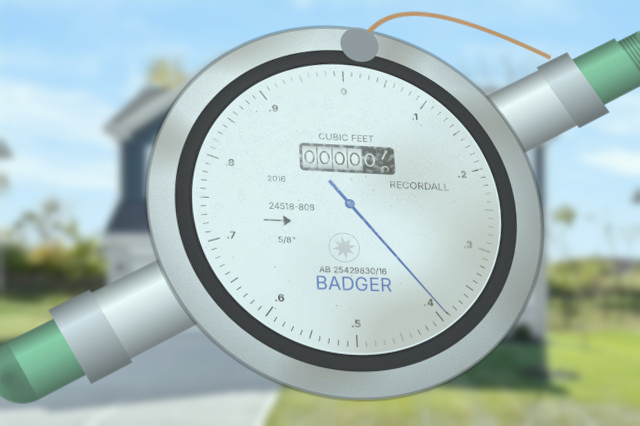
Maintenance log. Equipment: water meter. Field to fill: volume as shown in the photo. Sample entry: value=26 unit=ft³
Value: value=7.39 unit=ft³
